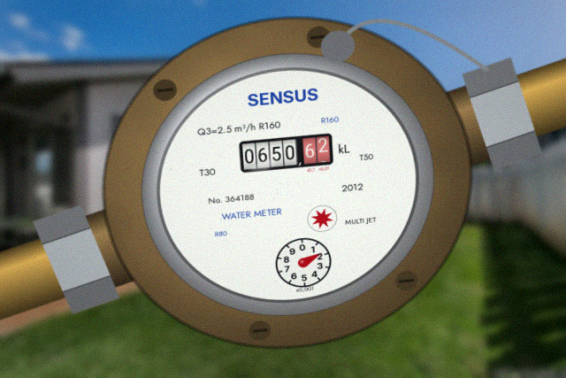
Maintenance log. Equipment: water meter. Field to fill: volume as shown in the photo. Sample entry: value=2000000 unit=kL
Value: value=650.621 unit=kL
